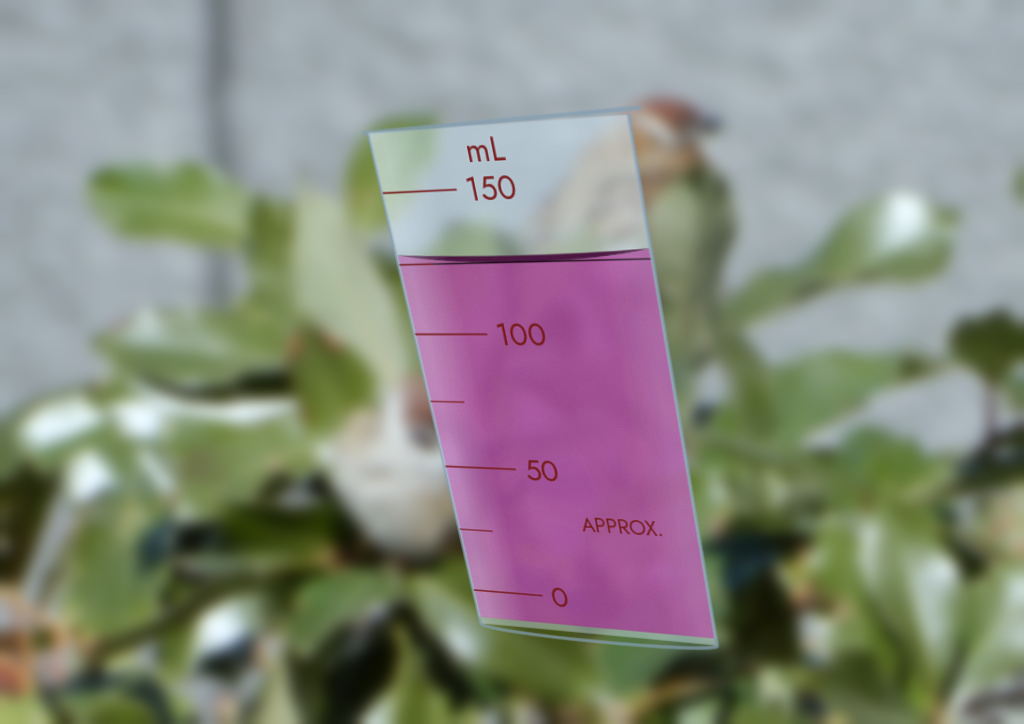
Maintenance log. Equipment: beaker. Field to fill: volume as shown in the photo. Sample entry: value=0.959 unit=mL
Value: value=125 unit=mL
